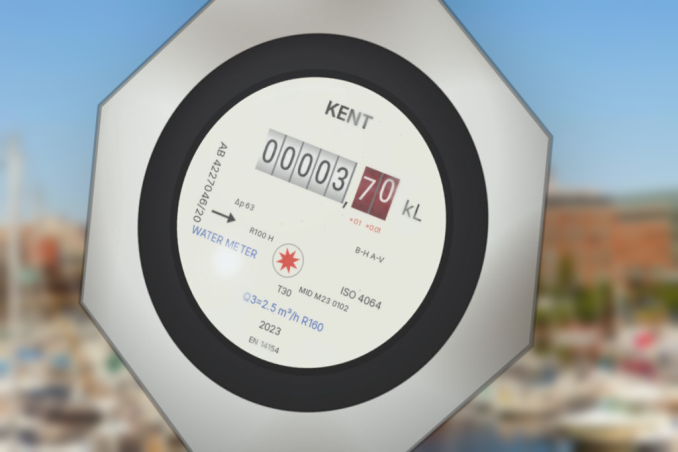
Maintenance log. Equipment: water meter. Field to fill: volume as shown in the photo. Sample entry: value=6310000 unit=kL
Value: value=3.70 unit=kL
